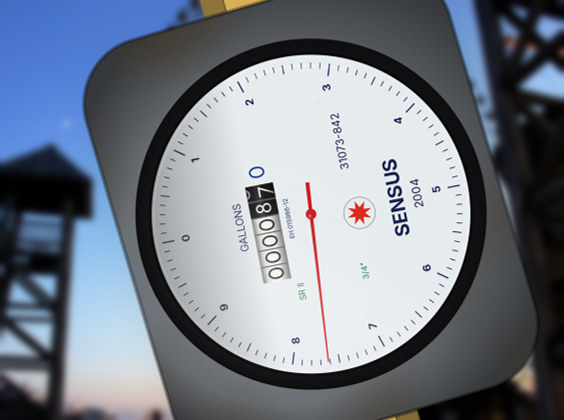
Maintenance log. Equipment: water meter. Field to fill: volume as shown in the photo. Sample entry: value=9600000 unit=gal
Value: value=867.6 unit=gal
